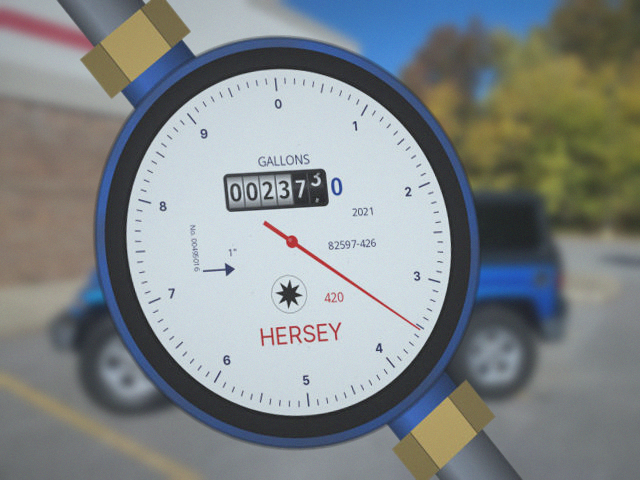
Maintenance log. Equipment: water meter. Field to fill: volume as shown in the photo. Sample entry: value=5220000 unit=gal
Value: value=23733.5 unit=gal
